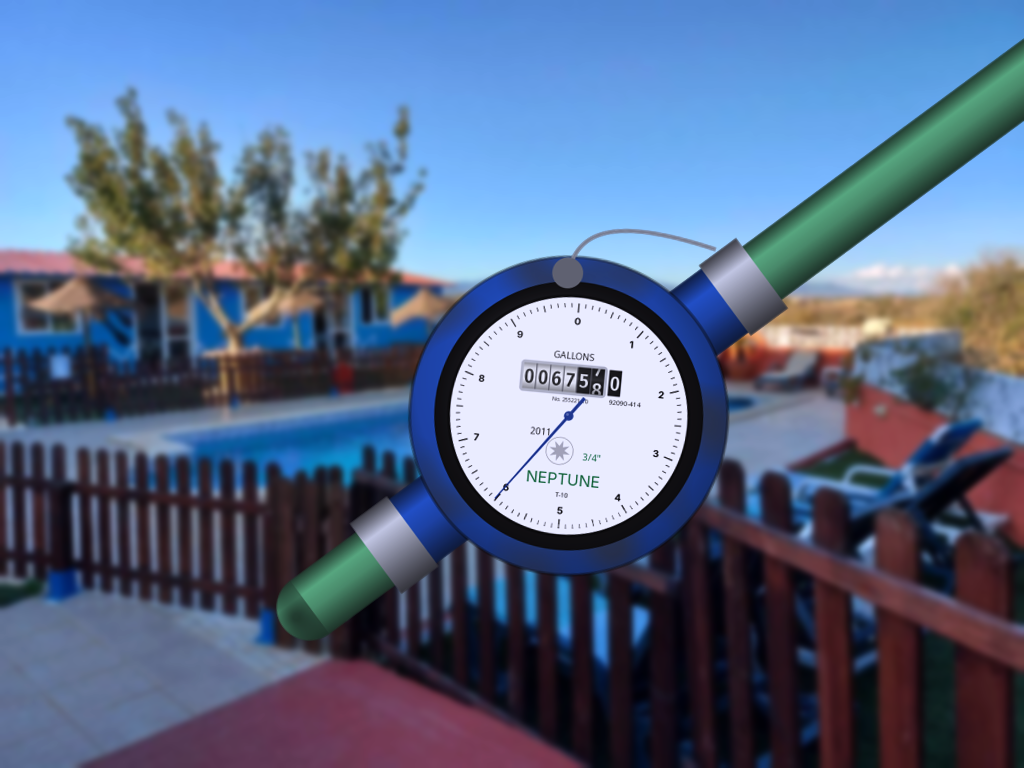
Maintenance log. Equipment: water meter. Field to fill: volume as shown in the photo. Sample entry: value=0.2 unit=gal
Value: value=67576.0 unit=gal
